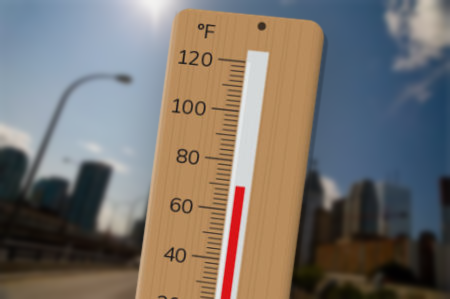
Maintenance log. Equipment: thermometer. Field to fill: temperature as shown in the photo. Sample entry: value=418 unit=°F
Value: value=70 unit=°F
